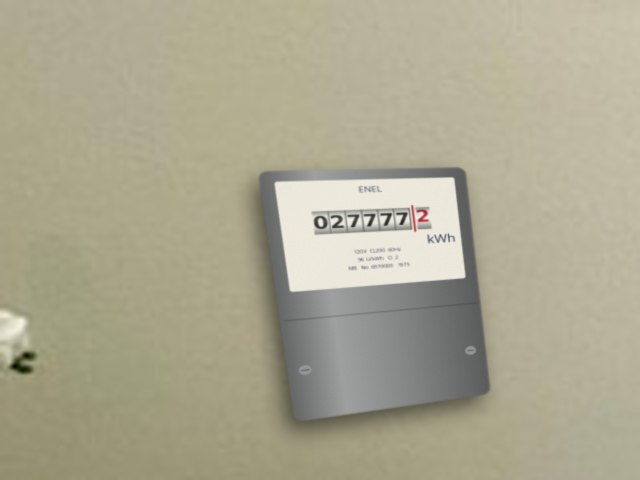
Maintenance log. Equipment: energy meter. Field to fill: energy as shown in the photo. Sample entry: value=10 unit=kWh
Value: value=27777.2 unit=kWh
